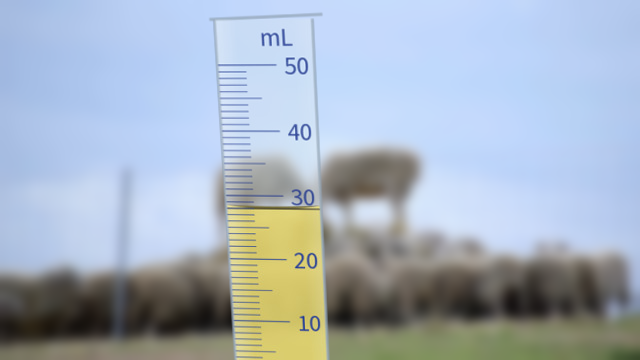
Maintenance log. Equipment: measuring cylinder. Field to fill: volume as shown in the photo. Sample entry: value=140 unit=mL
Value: value=28 unit=mL
